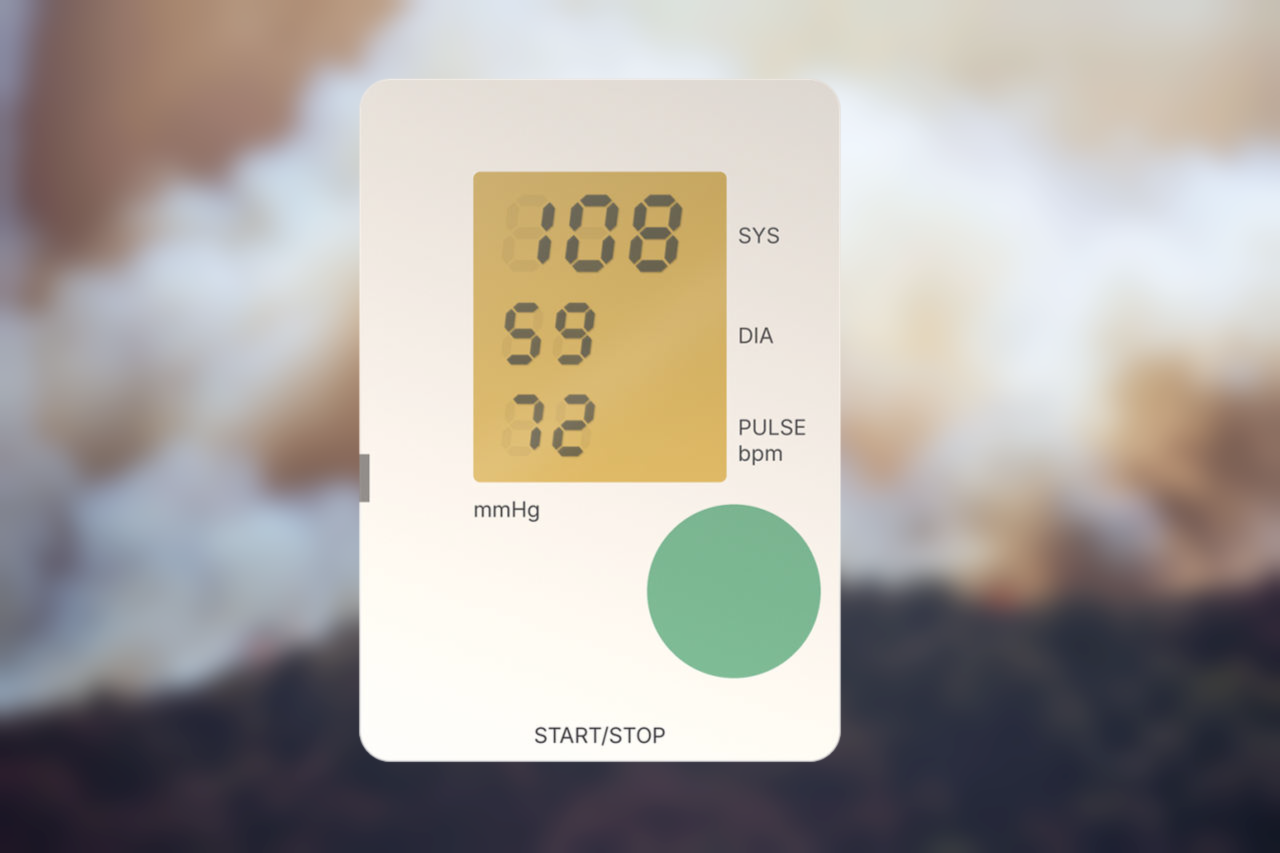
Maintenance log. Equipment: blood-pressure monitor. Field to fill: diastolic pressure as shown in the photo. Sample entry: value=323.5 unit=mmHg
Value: value=59 unit=mmHg
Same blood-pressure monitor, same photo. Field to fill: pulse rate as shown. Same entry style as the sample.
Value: value=72 unit=bpm
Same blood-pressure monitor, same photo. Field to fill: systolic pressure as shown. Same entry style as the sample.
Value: value=108 unit=mmHg
